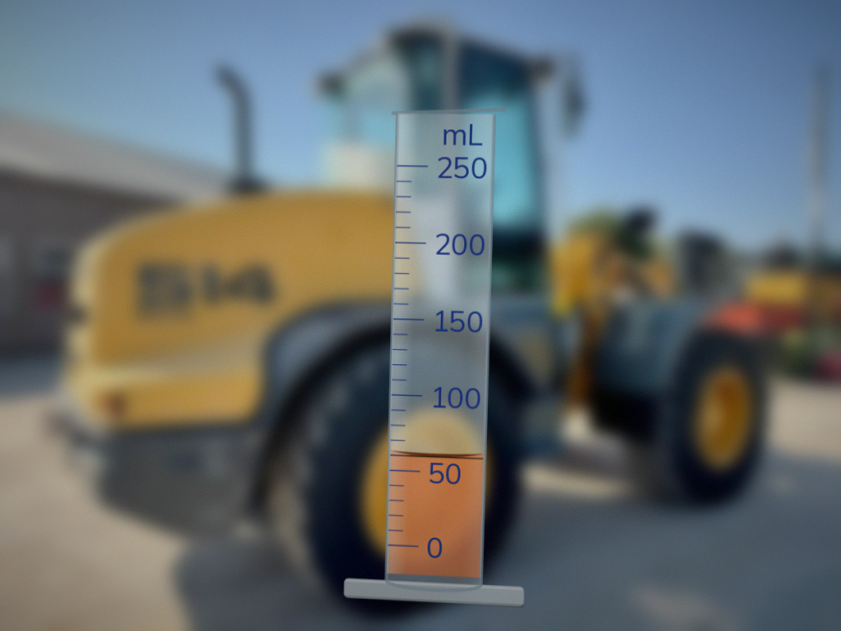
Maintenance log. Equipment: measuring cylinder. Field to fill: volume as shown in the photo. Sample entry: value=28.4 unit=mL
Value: value=60 unit=mL
